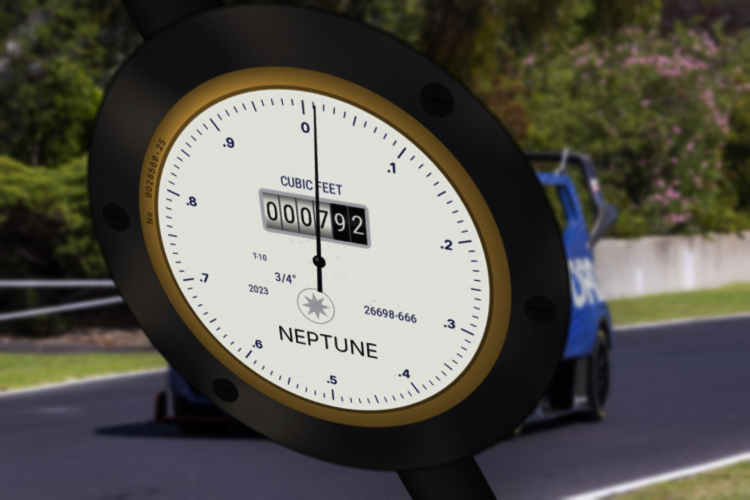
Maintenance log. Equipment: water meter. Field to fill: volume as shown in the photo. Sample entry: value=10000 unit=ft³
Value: value=792.01 unit=ft³
